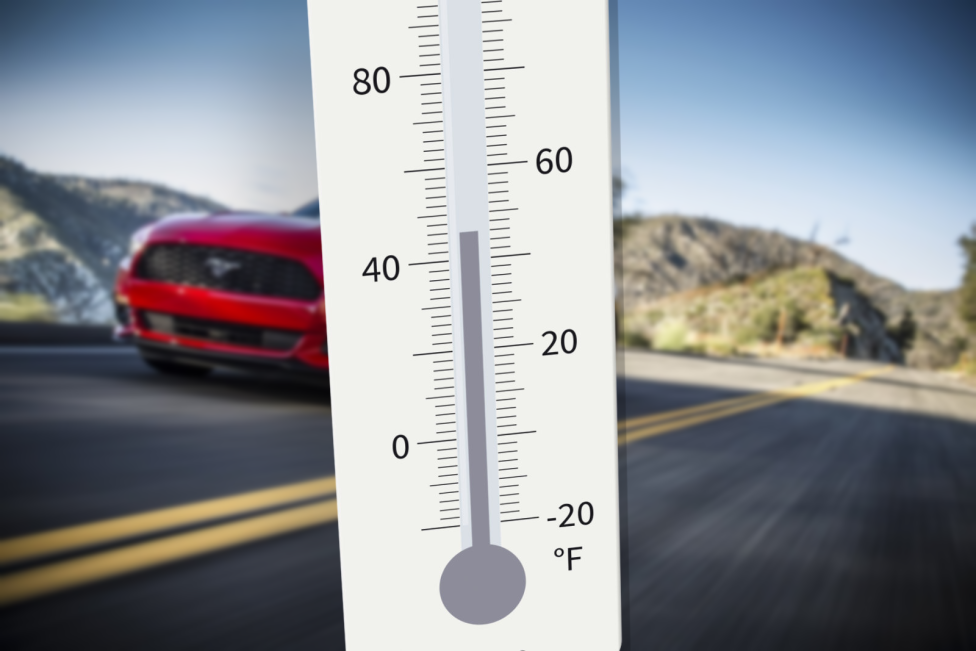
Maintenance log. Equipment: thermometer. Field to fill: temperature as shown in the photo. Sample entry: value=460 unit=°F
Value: value=46 unit=°F
